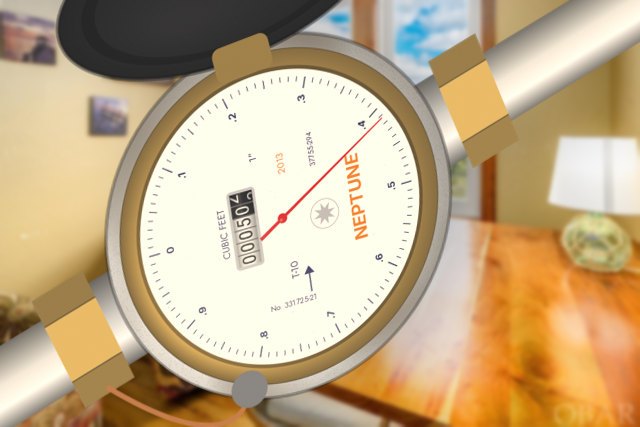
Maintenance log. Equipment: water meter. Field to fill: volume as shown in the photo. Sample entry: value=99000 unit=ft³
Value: value=502.41 unit=ft³
